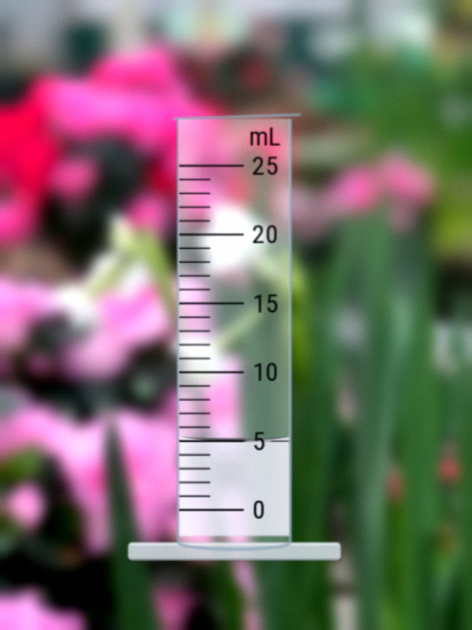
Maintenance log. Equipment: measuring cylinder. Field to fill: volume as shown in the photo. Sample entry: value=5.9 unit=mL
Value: value=5 unit=mL
